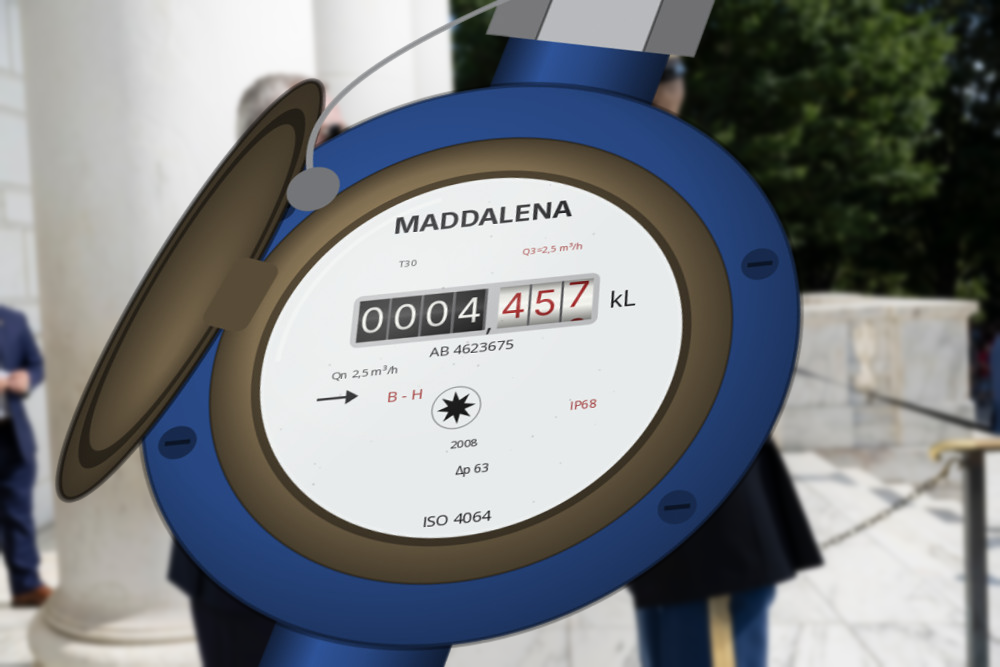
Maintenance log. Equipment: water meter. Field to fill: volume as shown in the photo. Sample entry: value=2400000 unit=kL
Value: value=4.457 unit=kL
